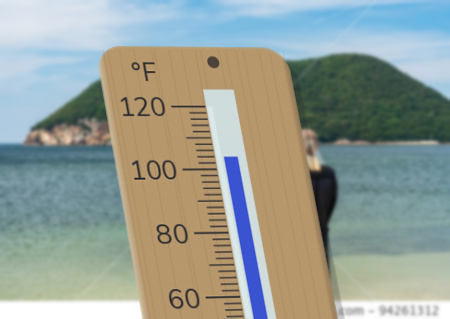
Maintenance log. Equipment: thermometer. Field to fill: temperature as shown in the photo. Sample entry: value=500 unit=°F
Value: value=104 unit=°F
